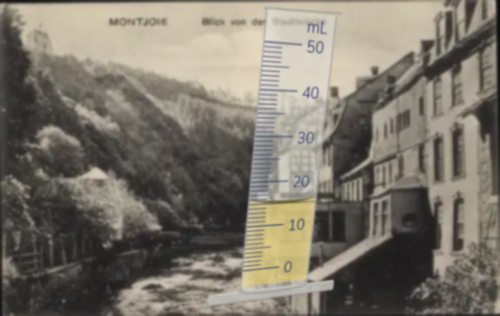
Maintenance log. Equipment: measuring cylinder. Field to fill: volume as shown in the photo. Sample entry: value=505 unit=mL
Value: value=15 unit=mL
